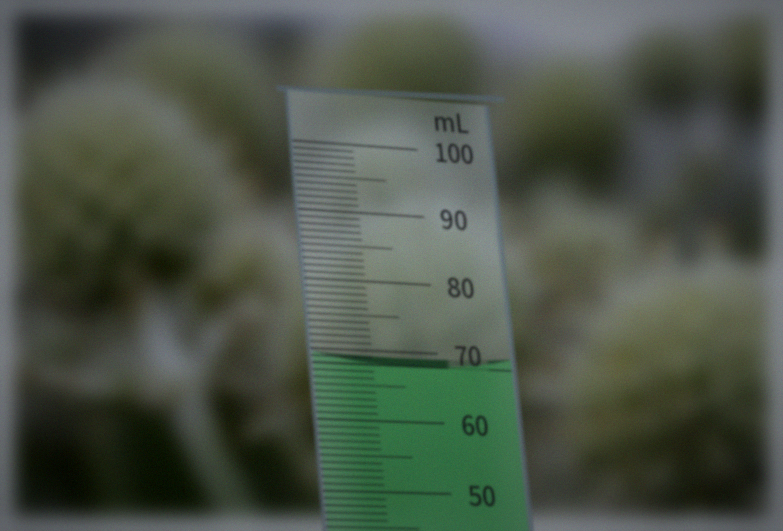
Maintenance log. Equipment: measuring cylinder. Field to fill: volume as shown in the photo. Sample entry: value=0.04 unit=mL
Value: value=68 unit=mL
